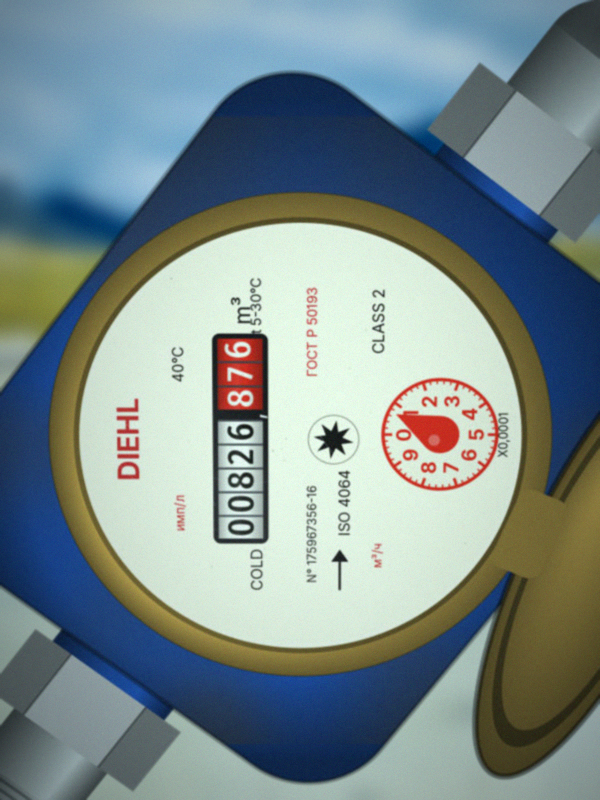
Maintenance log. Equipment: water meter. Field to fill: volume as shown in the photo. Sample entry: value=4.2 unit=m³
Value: value=826.8760 unit=m³
